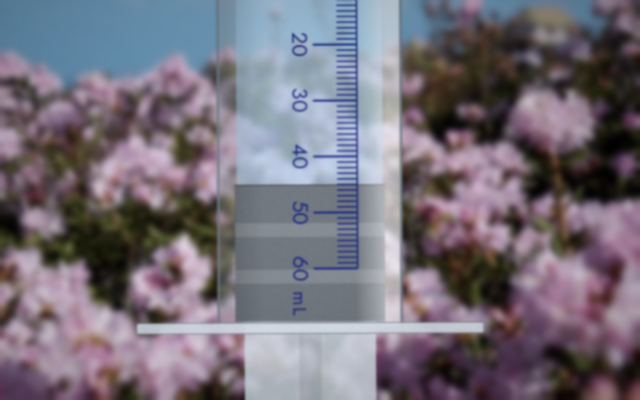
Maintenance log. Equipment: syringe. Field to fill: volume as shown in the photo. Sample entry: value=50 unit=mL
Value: value=45 unit=mL
